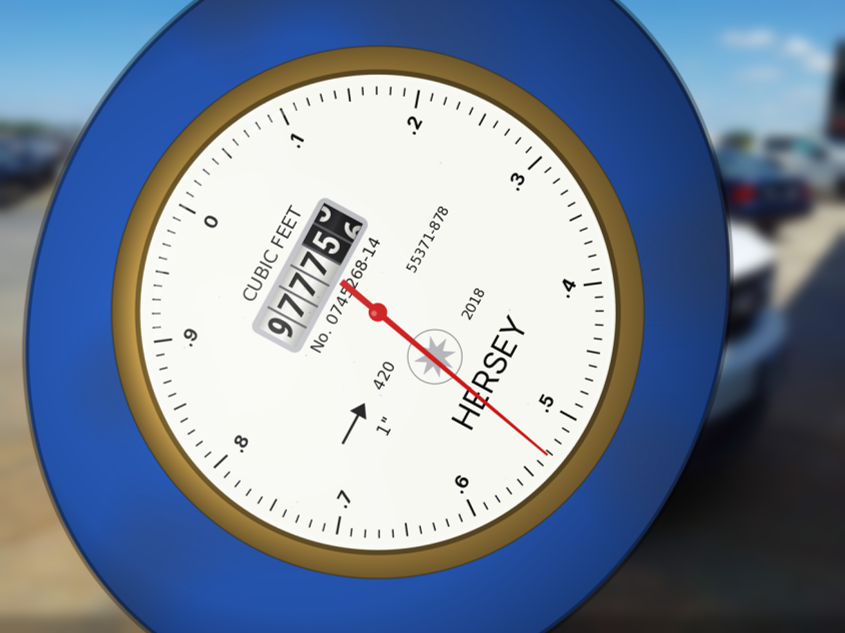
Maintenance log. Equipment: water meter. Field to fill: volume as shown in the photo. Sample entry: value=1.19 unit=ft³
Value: value=977755.53 unit=ft³
